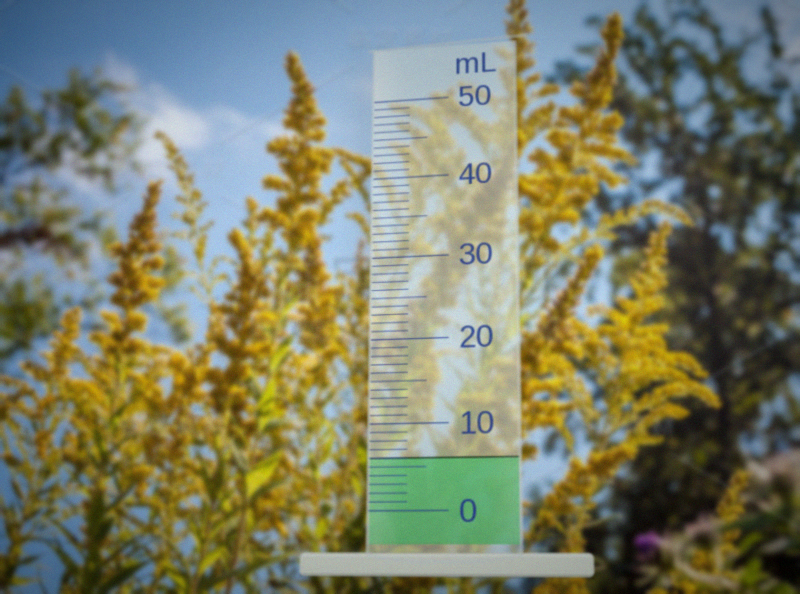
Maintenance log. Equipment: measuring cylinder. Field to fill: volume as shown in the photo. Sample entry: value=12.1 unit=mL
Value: value=6 unit=mL
